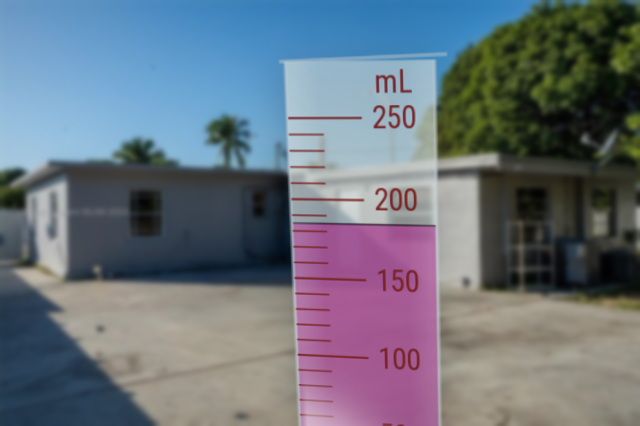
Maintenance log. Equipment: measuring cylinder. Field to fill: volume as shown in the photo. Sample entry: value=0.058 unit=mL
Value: value=185 unit=mL
